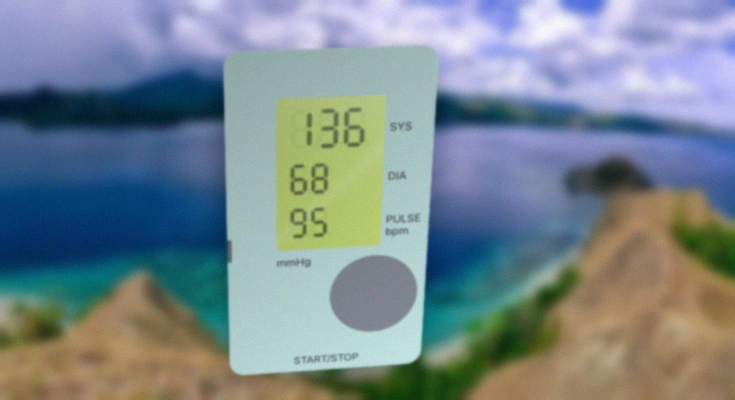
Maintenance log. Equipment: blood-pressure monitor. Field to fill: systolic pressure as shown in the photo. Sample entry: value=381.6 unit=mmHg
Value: value=136 unit=mmHg
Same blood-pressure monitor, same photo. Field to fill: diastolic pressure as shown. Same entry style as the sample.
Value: value=68 unit=mmHg
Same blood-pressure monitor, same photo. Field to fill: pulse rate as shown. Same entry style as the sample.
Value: value=95 unit=bpm
